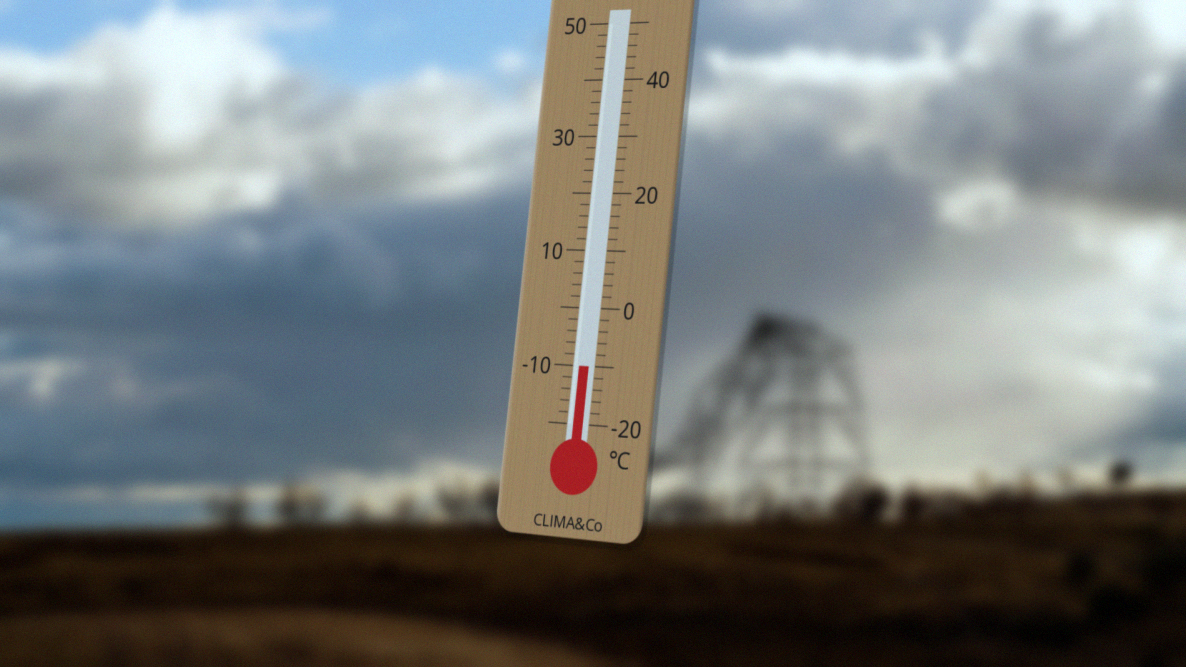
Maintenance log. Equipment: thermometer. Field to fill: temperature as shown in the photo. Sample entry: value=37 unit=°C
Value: value=-10 unit=°C
